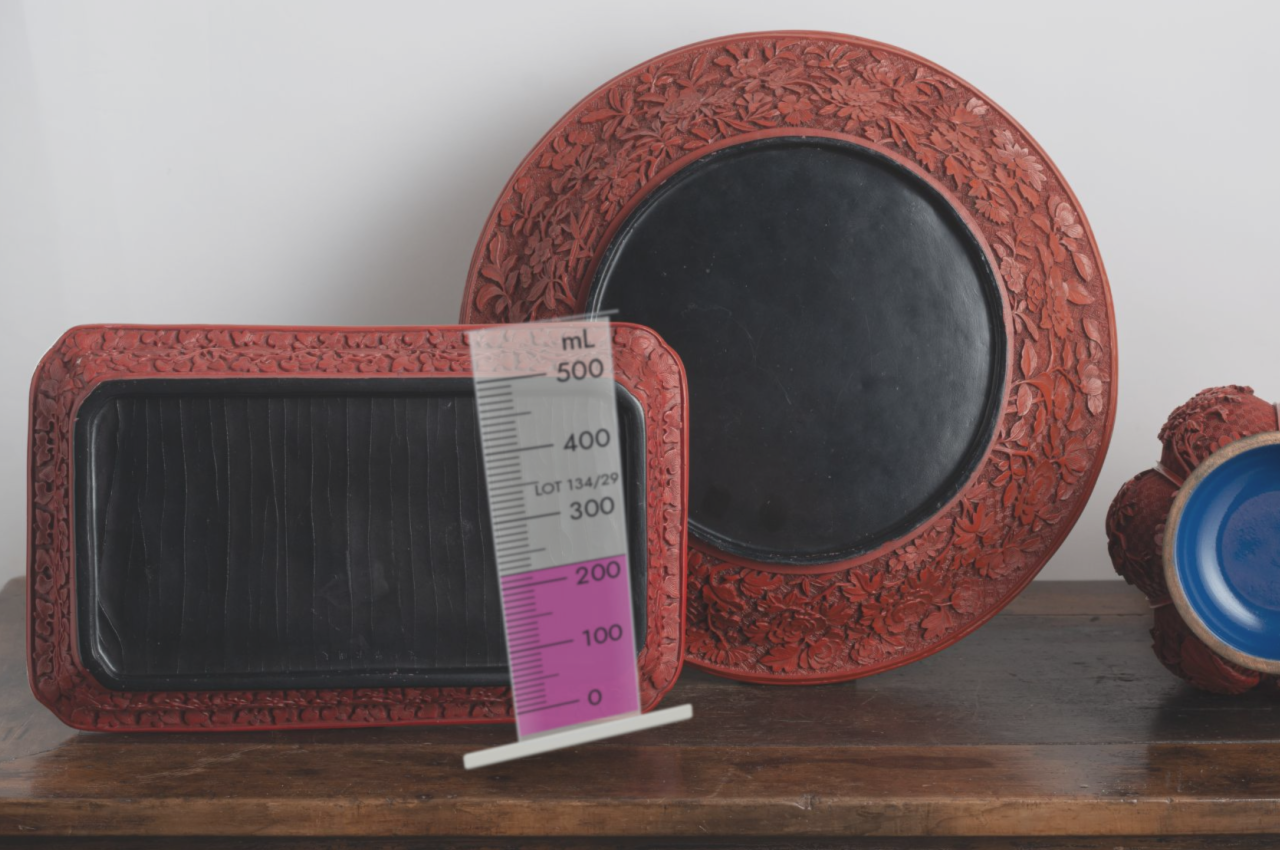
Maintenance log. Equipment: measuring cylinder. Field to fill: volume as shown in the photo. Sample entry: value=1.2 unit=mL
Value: value=220 unit=mL
